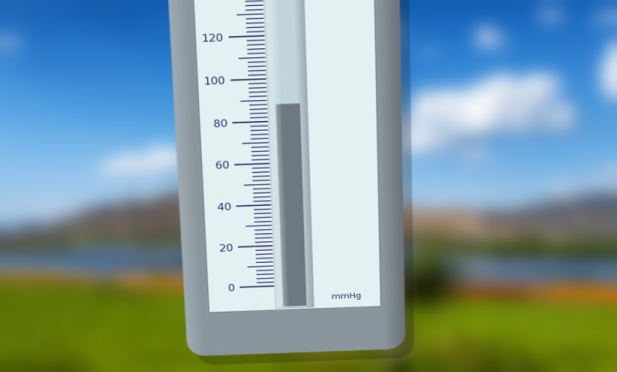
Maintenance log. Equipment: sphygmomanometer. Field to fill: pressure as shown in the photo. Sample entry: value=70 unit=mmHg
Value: value=88 unit=mmHg
